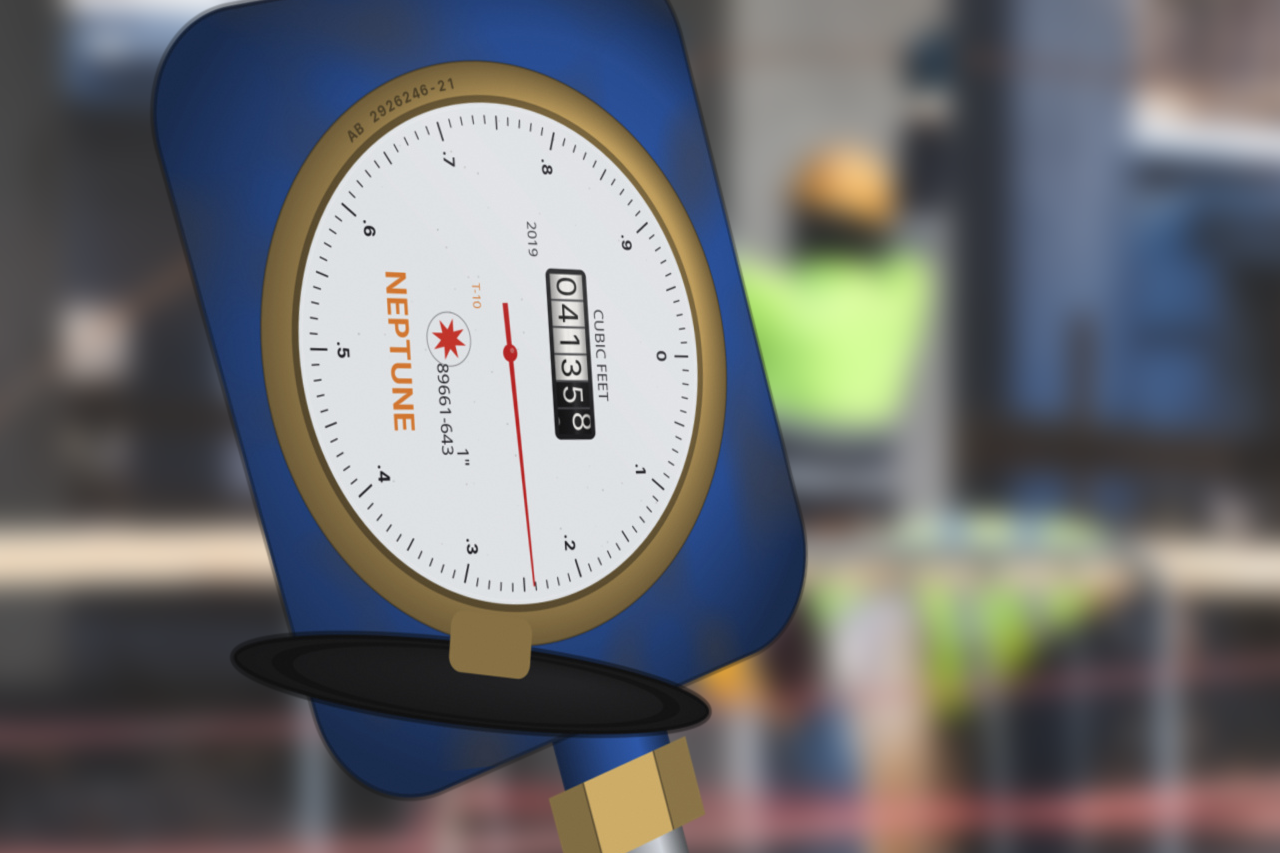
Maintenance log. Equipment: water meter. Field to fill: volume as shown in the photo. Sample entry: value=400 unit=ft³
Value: value=41358.24 unit=ft³
